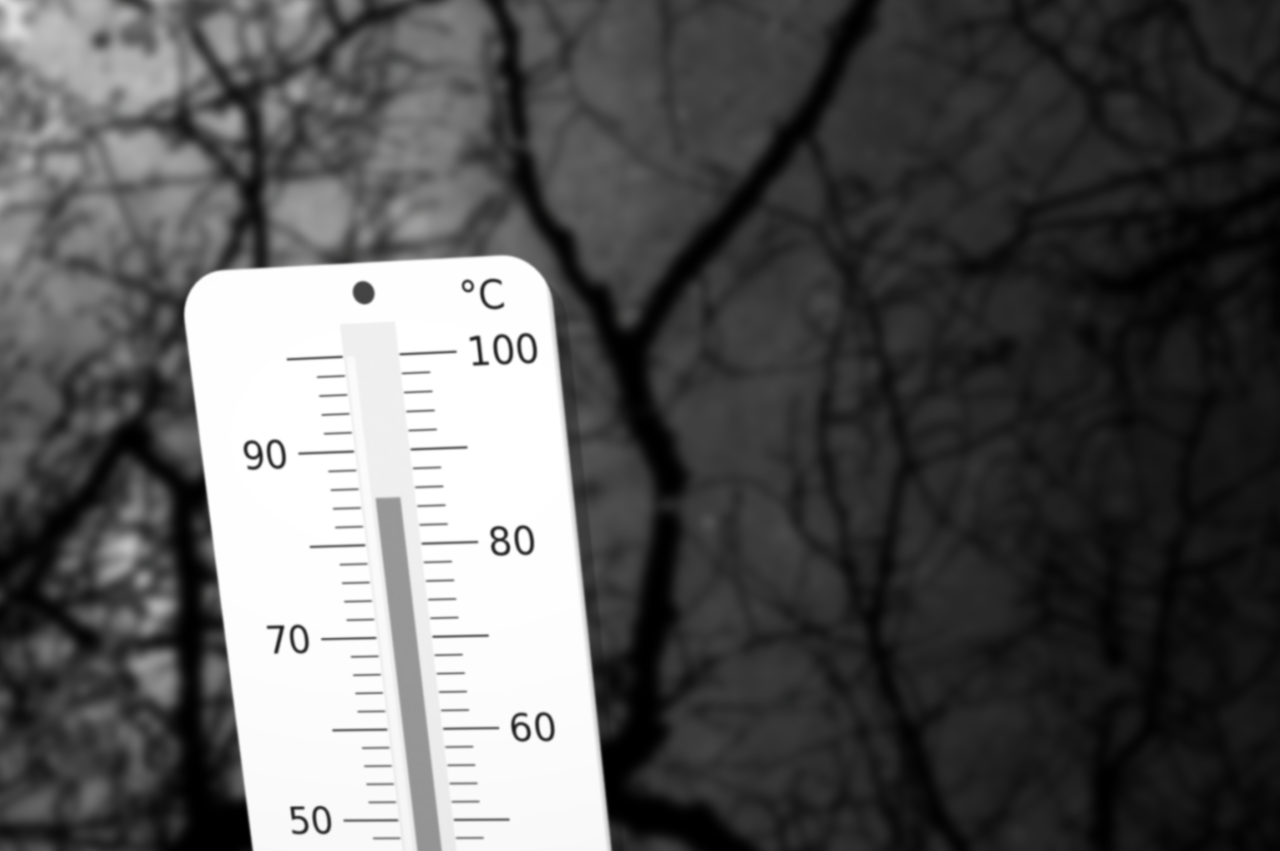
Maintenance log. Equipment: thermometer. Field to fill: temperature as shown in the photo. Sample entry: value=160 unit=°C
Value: value=85 unit=°C
